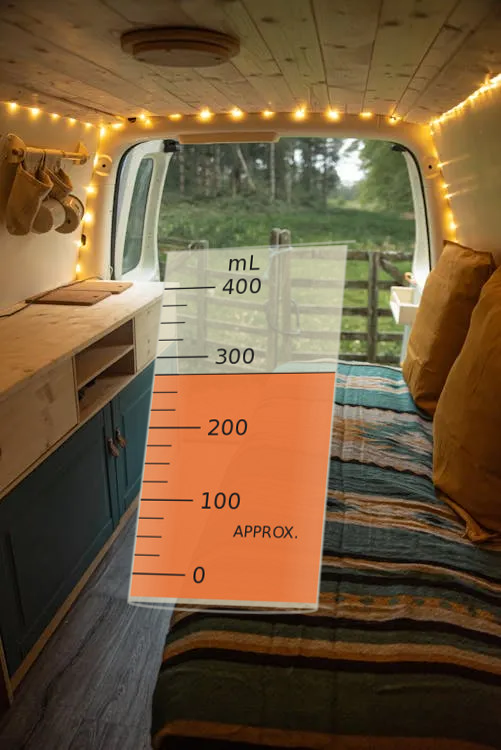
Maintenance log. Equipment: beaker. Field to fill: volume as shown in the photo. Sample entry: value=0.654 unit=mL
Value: value=275 unit=mL
